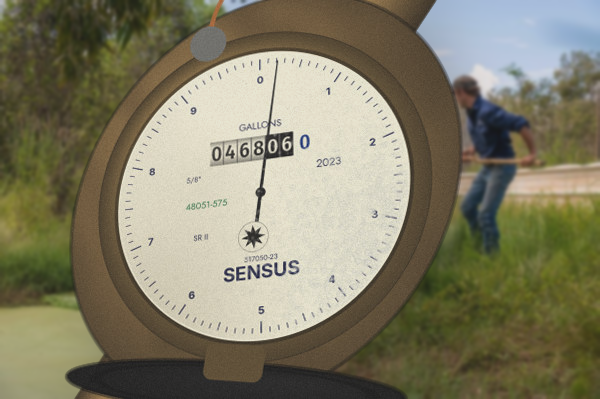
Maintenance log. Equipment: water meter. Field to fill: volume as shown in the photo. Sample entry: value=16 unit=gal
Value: value=468060.2 unit=gal
